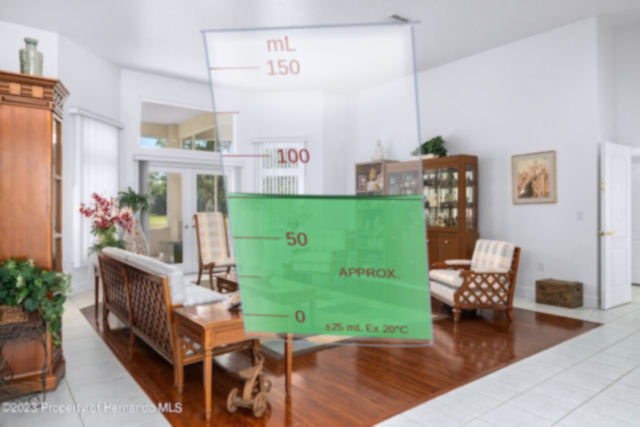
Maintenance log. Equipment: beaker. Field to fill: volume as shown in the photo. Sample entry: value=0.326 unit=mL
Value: value=75 unit=mL
